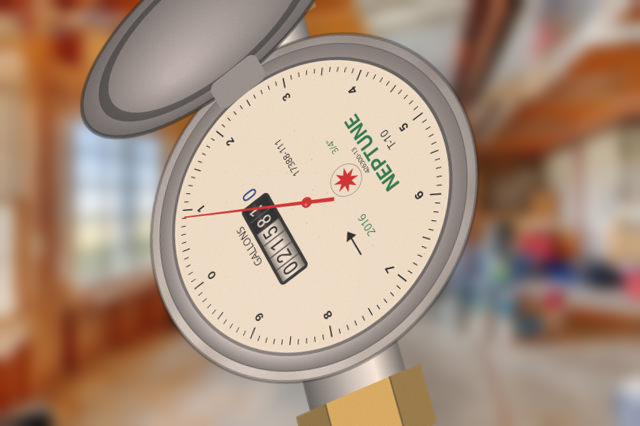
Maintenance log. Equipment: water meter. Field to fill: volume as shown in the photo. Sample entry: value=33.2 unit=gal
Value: value=215810.9 unit=gal
